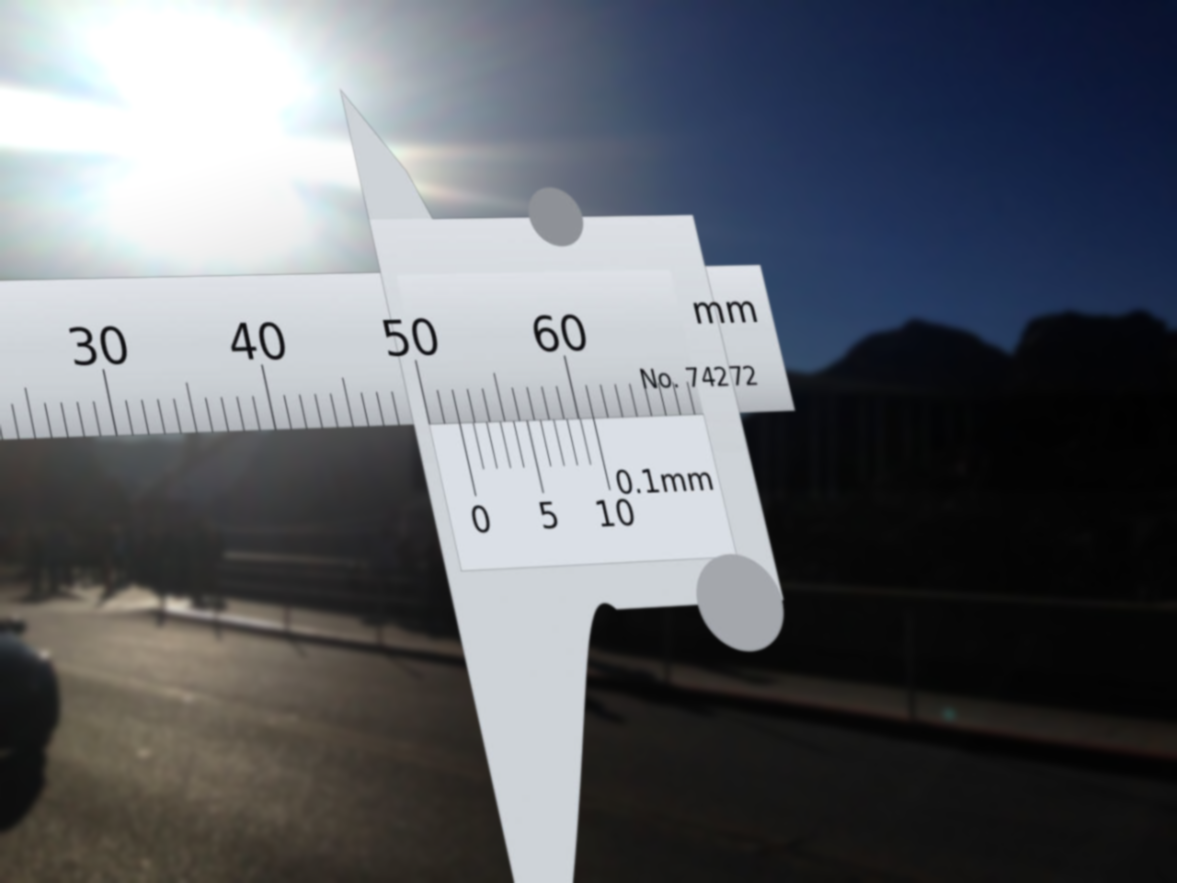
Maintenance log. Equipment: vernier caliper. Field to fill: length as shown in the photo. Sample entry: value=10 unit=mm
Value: value=52.0 unit=mm
